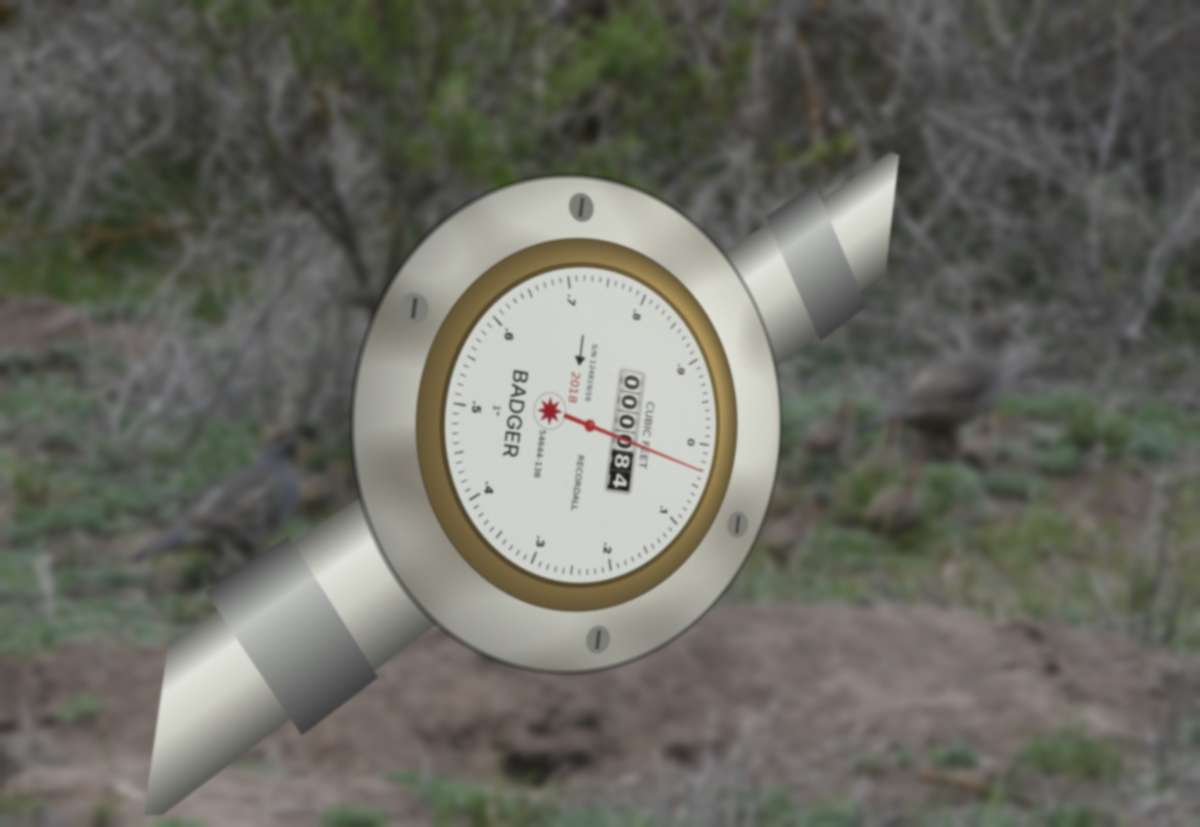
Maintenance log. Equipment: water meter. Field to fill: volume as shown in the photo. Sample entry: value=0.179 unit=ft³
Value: value=84.03 unit=ft³
